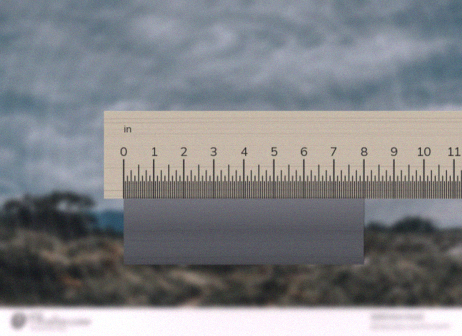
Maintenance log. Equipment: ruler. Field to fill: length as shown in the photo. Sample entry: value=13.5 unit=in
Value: value=8 unit=in
